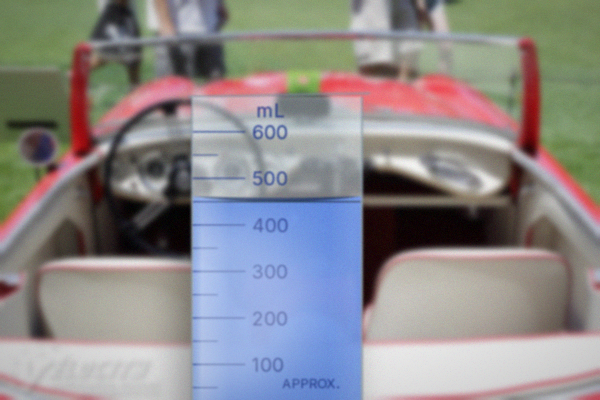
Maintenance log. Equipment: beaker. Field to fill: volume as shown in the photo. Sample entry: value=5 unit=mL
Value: value=450 unit=mL
